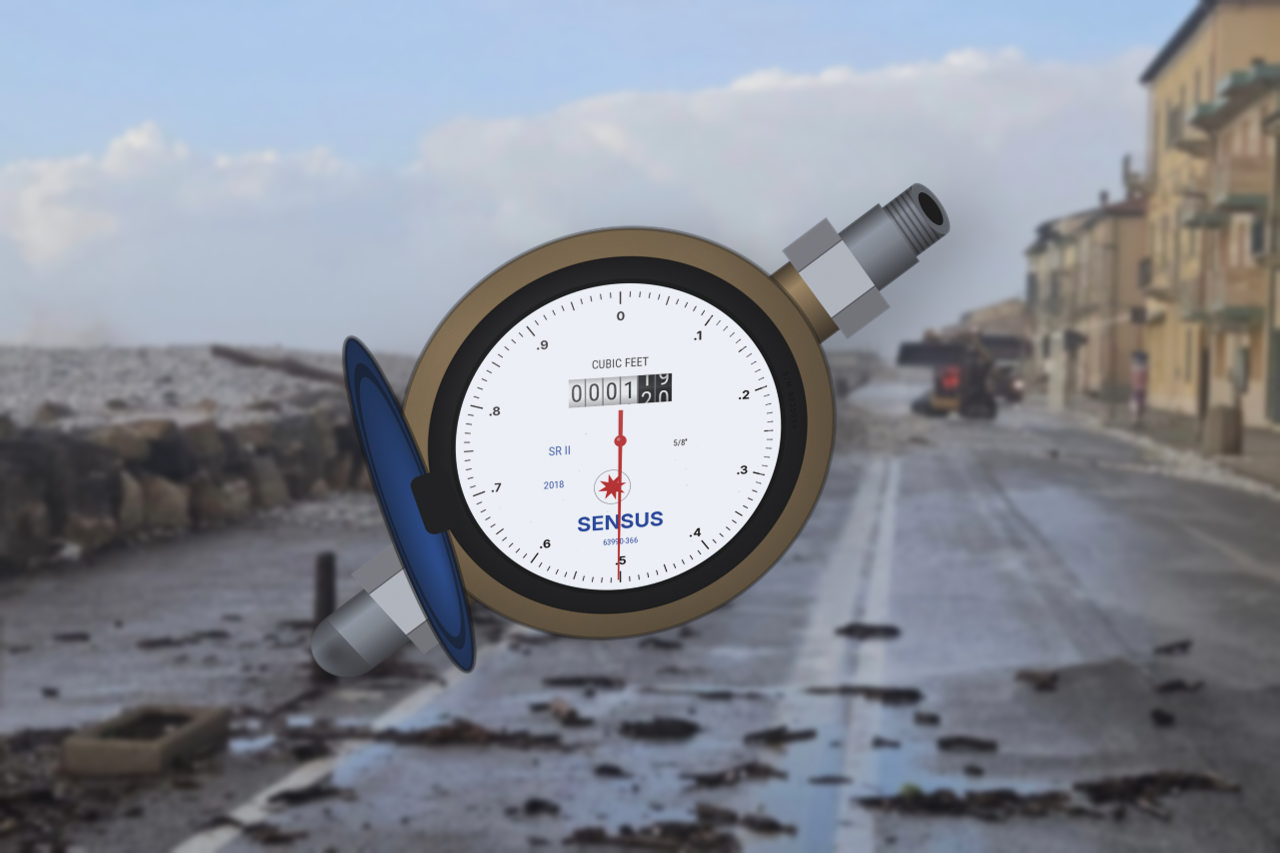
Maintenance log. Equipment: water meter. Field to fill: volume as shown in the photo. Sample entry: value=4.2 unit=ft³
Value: value=119.50 unit=ft³
